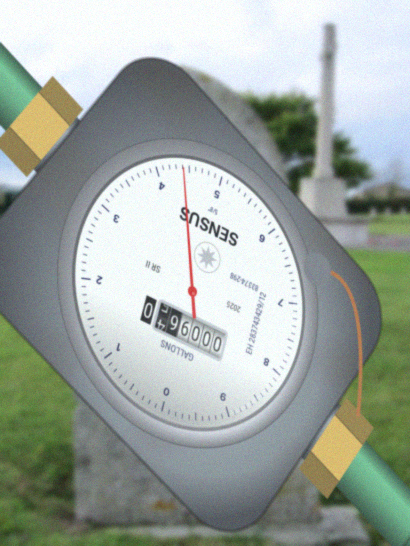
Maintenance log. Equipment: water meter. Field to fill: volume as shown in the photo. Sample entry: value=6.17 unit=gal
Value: value=9644.4 unit=gal
